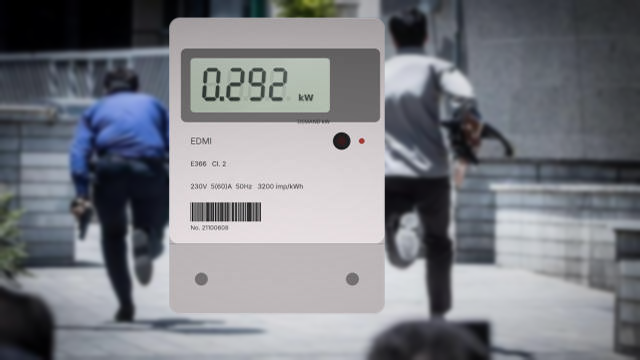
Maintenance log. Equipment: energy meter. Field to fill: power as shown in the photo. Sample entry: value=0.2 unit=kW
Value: value=0.292 unit=kW
